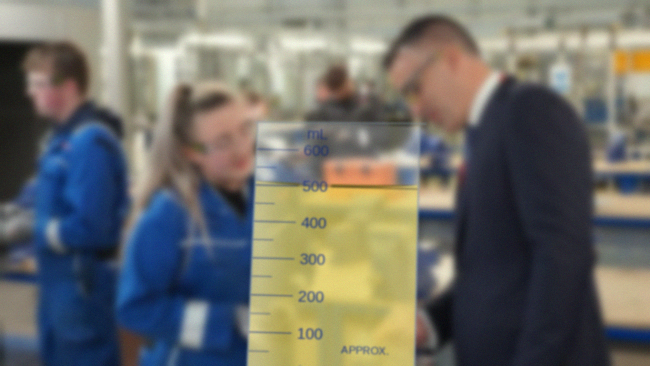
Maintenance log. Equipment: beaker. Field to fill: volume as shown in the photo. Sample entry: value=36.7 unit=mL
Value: value=500 unit=mL
